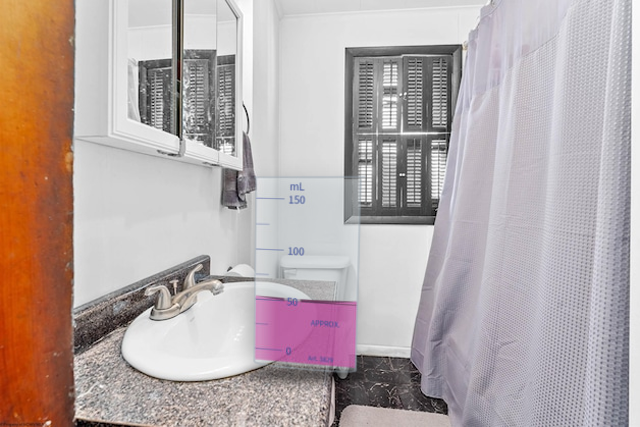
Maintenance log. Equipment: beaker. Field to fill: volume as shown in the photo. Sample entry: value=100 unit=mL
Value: value=50 unit=mL
